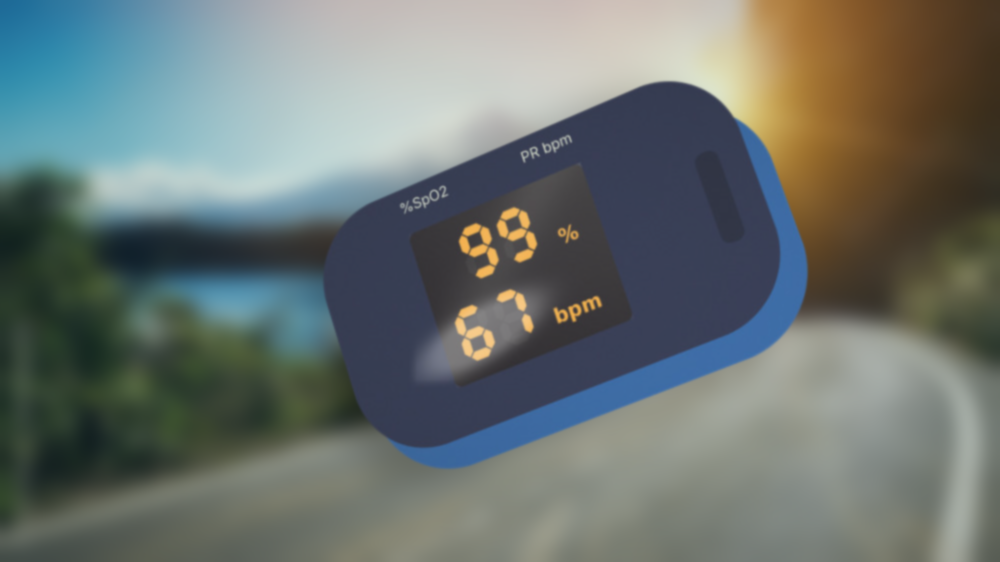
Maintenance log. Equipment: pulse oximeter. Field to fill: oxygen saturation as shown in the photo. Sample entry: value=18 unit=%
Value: value=99 unit=%
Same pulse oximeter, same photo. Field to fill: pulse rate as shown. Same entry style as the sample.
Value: value=67 unit=bpm
